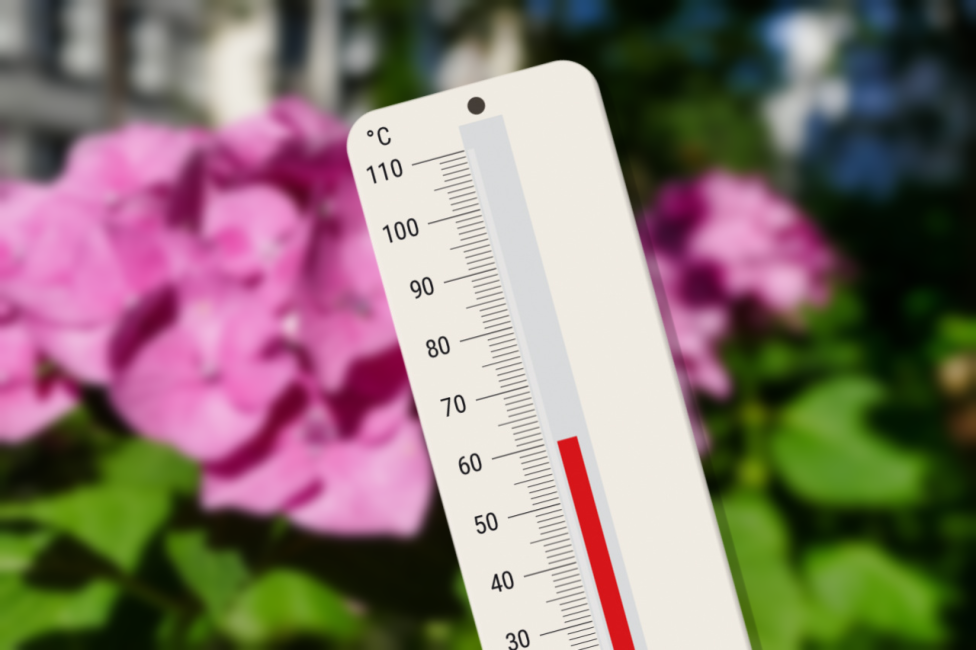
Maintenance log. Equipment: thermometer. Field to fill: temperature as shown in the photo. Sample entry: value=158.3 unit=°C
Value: value=60 unit=°C
